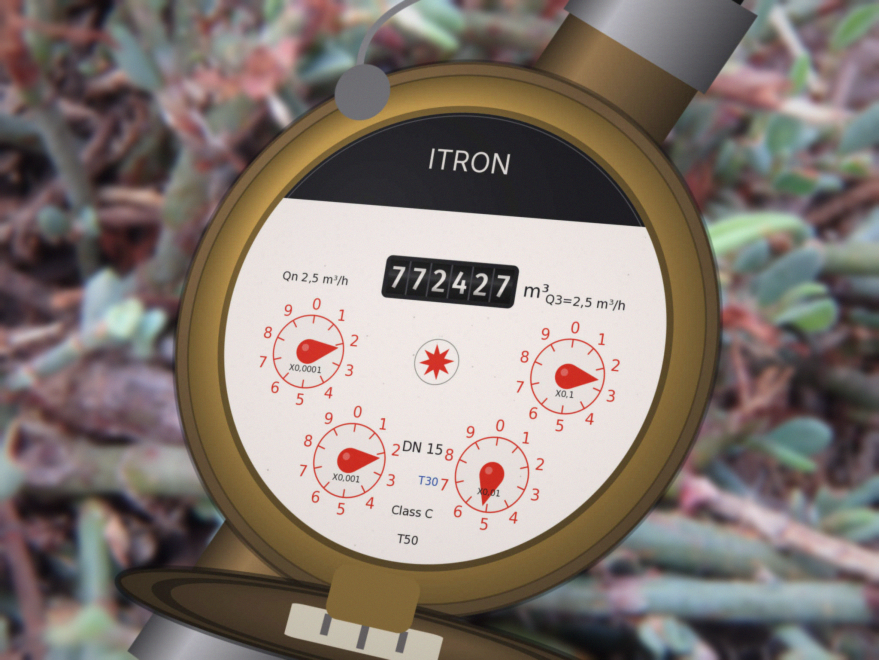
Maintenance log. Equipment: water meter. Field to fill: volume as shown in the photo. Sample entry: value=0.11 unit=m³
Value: value=772427.2522 unit=m³
